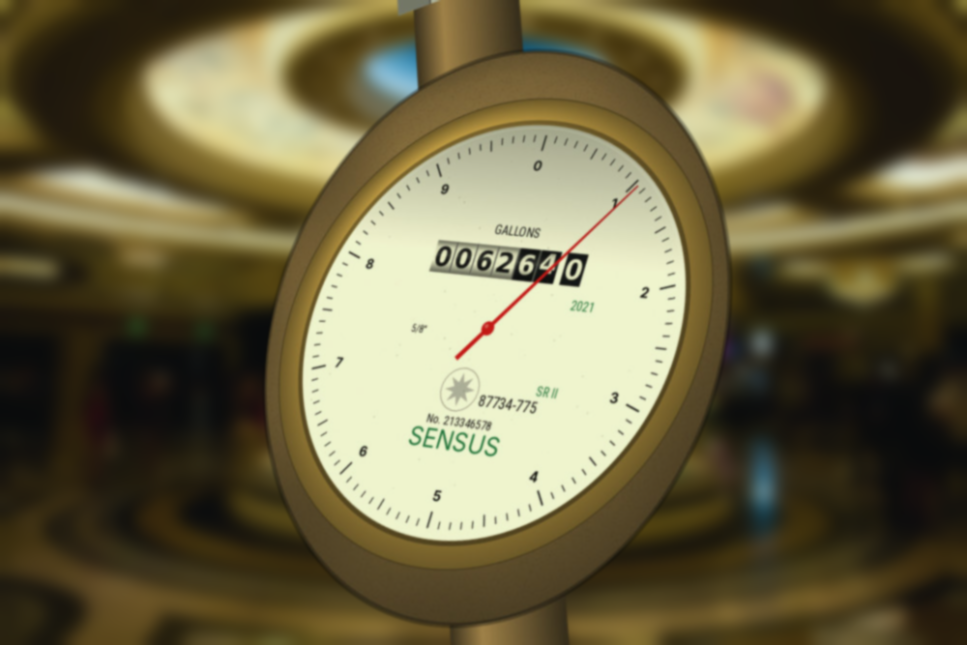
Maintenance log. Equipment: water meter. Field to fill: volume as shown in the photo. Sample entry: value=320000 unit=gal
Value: value=62641.0 unit=gal
